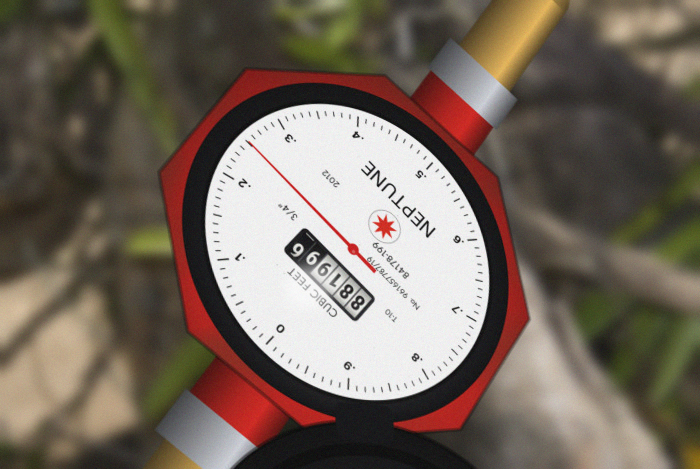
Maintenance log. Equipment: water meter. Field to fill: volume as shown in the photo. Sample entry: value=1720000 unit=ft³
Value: value=881996.25 unit=ft³
